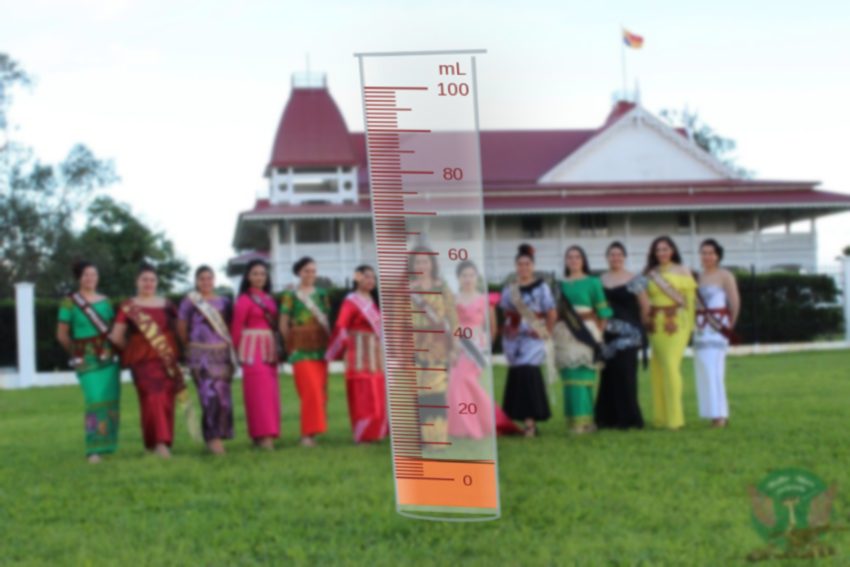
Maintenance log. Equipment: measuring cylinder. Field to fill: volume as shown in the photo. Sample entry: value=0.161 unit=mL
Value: value=5 unit=mL
